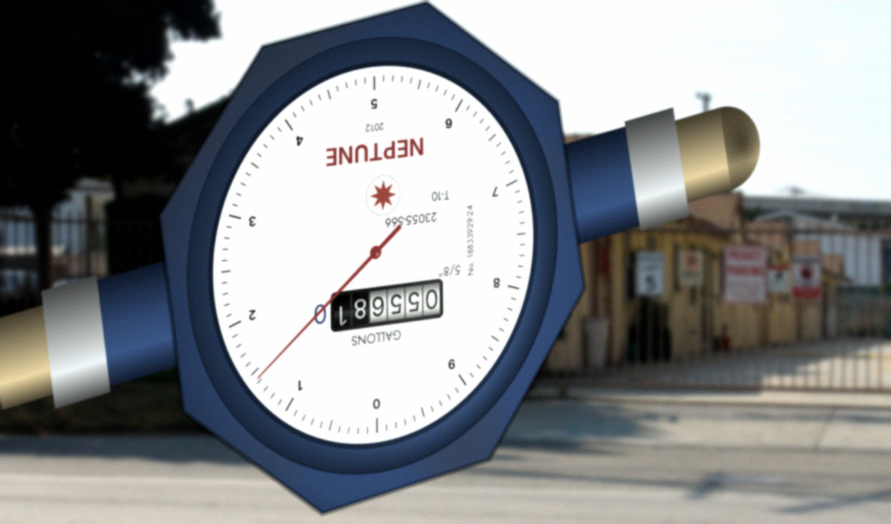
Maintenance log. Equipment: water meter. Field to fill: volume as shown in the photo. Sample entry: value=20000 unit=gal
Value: value=556811.4 unit=gal
